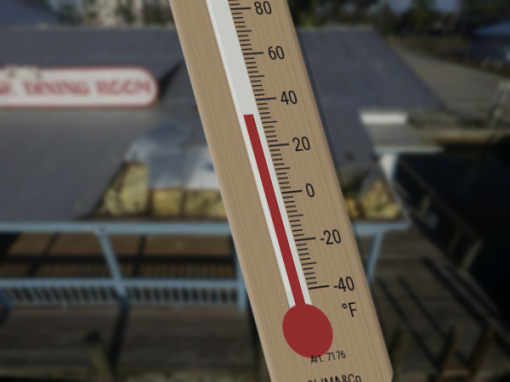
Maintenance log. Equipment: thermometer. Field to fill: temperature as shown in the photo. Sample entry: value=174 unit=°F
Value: value=34 unit=°F
